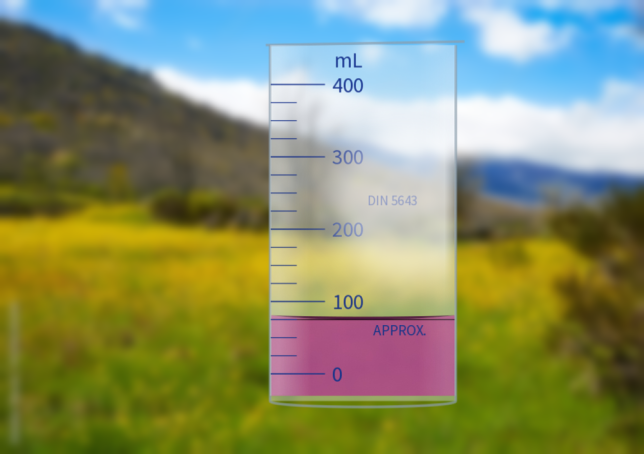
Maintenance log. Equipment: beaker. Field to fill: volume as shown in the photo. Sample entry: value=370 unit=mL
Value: value=75 unit=mL
